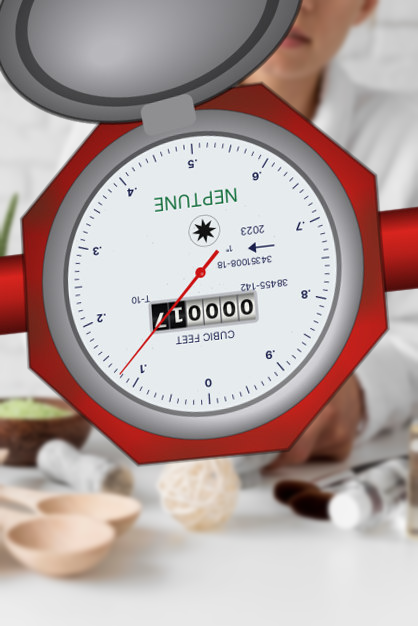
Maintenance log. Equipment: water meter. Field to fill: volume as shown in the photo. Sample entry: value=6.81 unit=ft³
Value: value=17.12 unit=ft³
